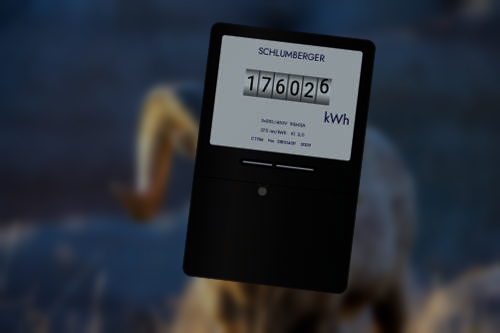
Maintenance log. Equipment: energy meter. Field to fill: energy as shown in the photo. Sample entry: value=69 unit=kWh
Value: value=176026 unit=kWh
